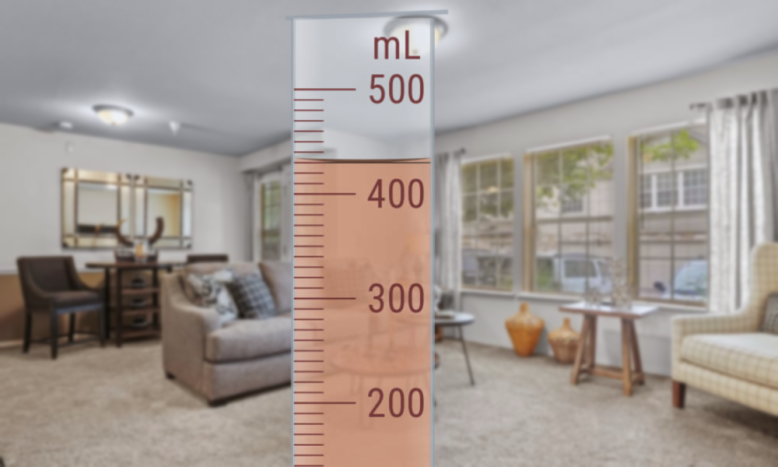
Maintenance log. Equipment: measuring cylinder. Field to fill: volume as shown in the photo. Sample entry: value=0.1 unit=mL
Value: value=430 unit=mL
